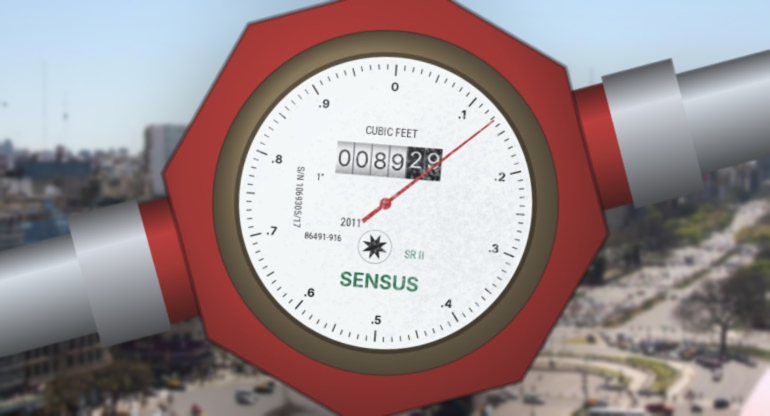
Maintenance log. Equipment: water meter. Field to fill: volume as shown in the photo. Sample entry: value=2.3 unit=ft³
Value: value=8929.13 unit=ft³
